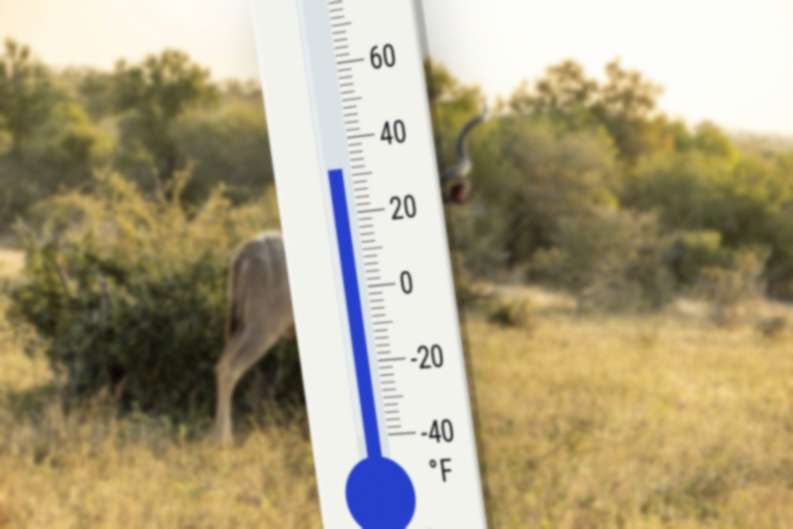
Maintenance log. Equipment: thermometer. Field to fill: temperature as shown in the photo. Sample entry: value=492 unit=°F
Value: value=32 unit=°F
